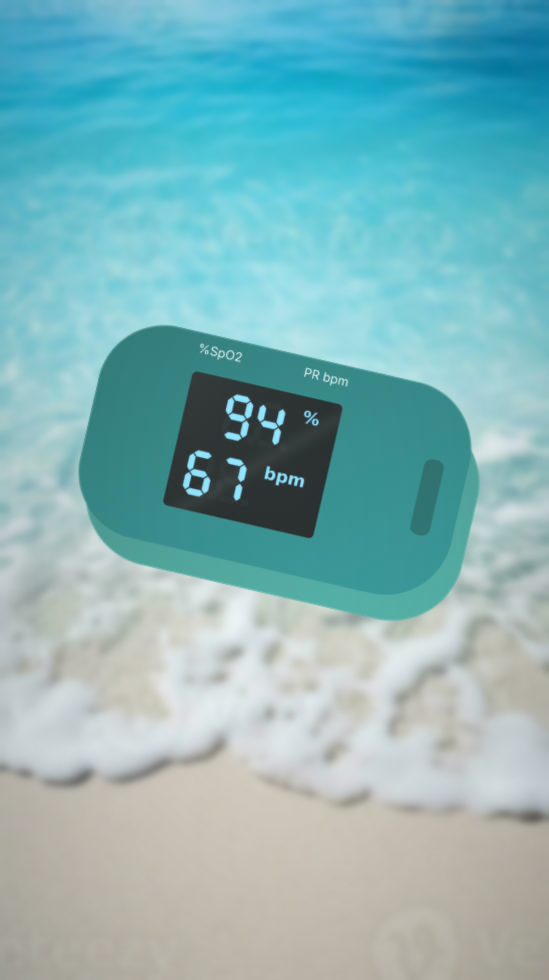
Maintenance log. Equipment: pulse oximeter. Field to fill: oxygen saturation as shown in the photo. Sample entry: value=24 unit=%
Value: value=94 unit=%
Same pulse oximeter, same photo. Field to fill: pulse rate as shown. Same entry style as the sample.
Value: value=67 unit=bpm
